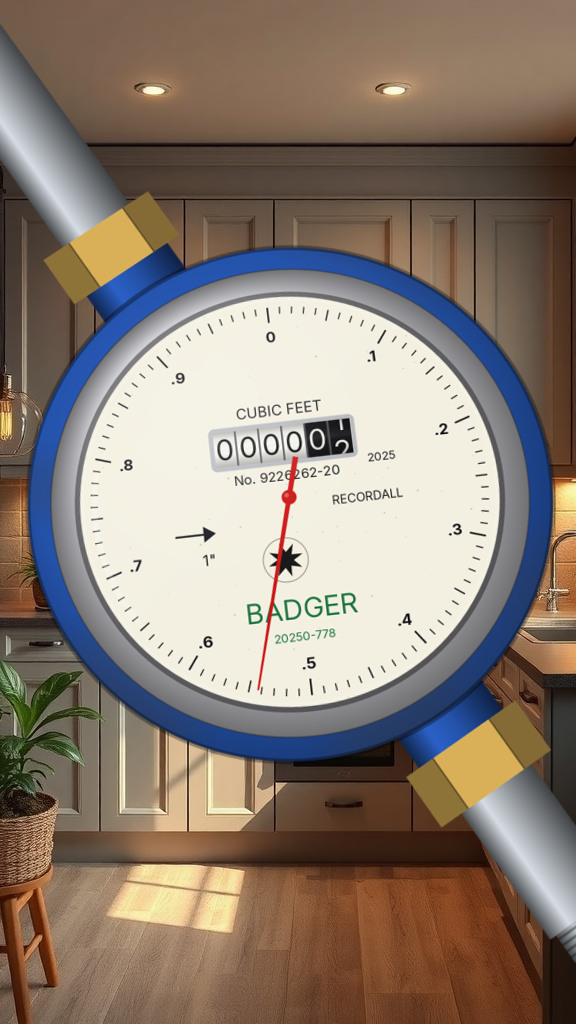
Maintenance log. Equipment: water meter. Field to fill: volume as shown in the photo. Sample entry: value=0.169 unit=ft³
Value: value=1.54 unit=ft³
